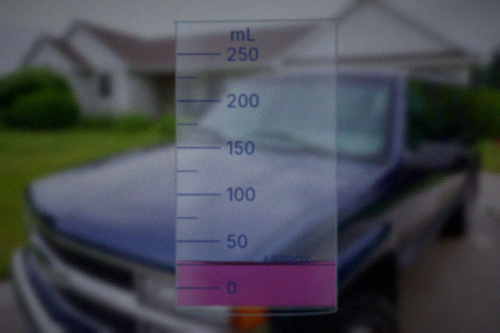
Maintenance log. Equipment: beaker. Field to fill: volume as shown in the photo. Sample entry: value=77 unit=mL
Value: value=25 unit=mL
